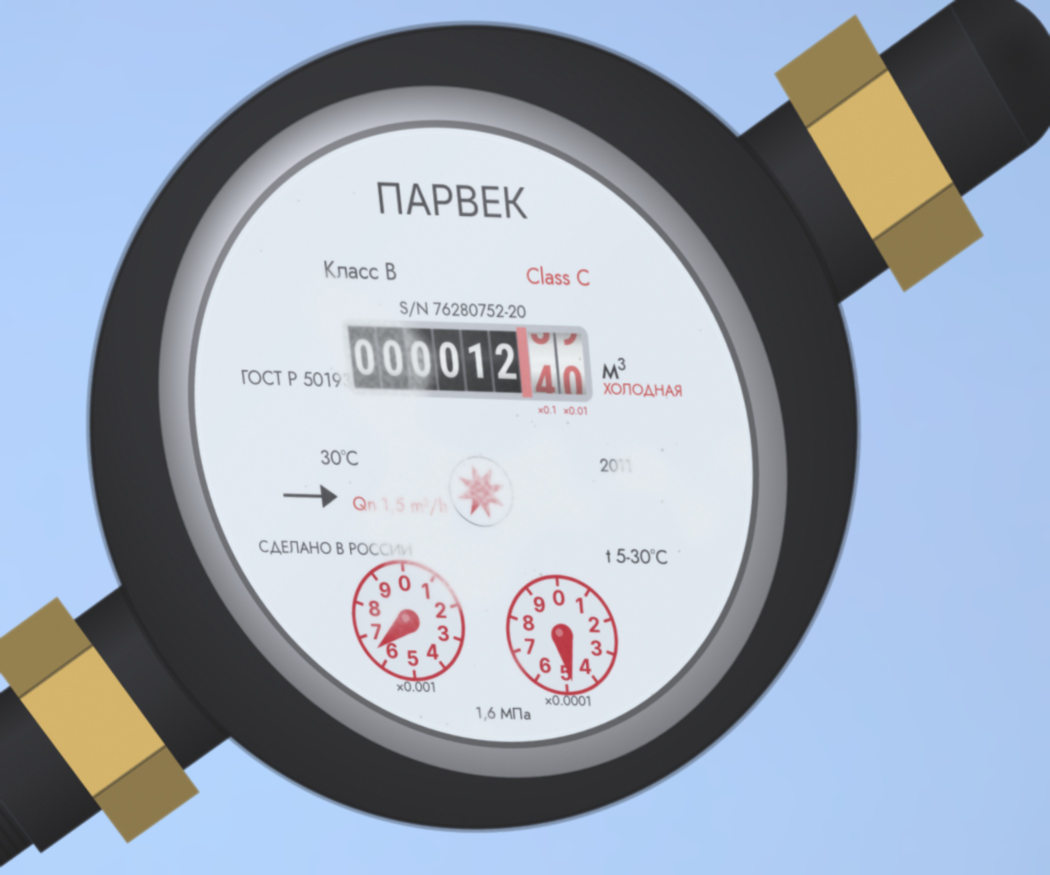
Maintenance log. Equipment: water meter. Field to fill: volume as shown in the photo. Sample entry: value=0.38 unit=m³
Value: value=12.3964 unit=m³
